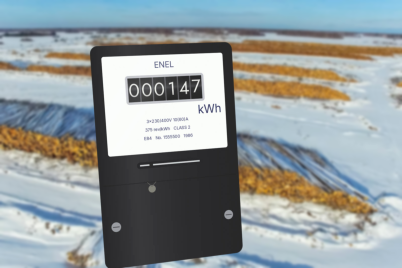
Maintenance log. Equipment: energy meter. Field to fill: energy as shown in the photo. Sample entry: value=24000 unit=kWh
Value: value=147 unit=kWh
